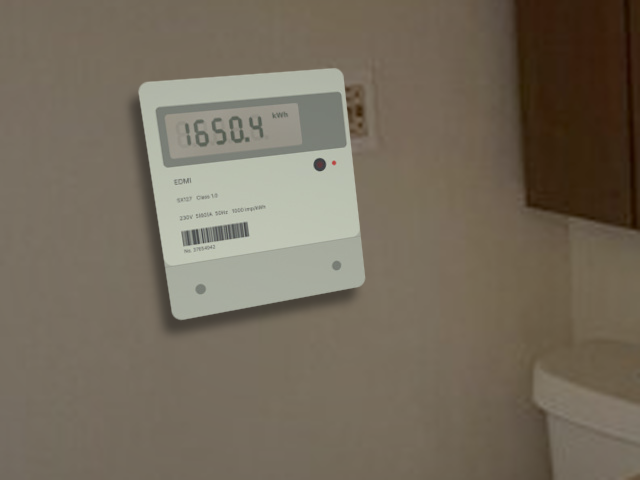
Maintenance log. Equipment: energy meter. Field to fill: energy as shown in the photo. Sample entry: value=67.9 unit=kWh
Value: value=1650.4 unit=kWh
